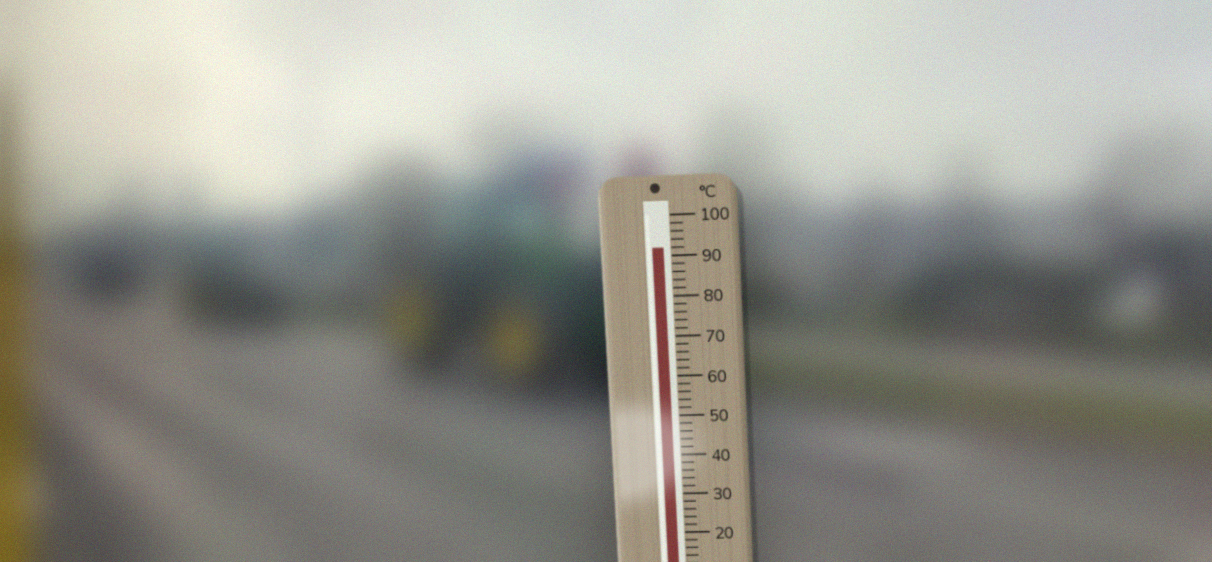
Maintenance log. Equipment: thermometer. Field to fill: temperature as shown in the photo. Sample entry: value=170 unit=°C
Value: value=92 unit=°C
